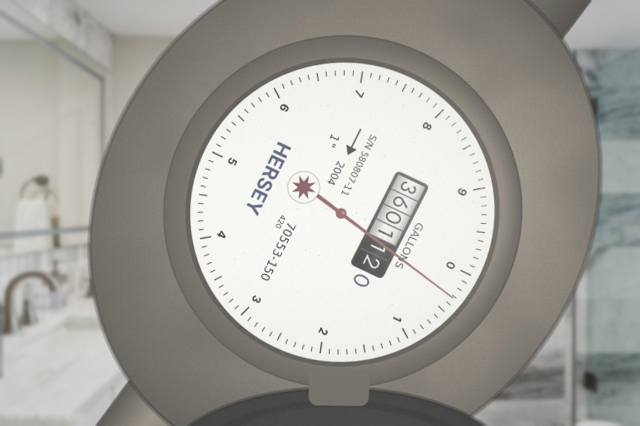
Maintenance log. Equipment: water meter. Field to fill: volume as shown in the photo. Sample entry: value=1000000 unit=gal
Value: value=3601120.3 unit=gal
